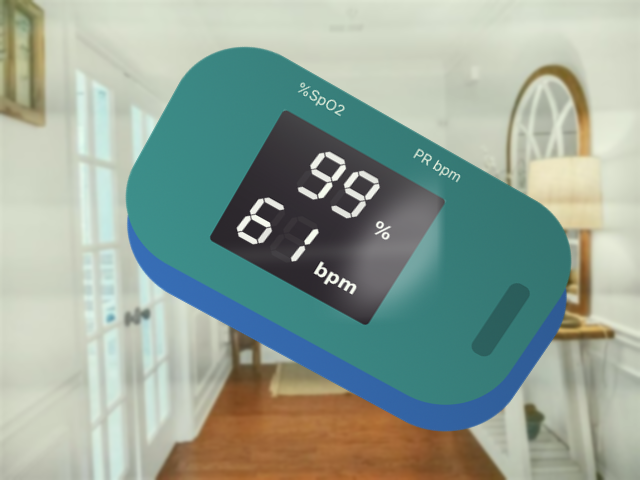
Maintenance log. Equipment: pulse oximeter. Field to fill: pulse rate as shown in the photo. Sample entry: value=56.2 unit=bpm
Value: value=61 unit=bpm
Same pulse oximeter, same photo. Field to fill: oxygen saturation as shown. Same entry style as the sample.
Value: value=99 unit=%
